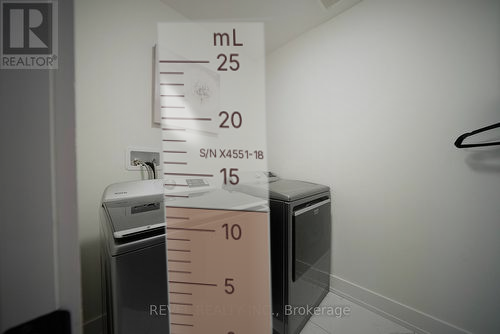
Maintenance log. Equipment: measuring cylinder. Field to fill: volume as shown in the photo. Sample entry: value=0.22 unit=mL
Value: value=12 unit=mL
